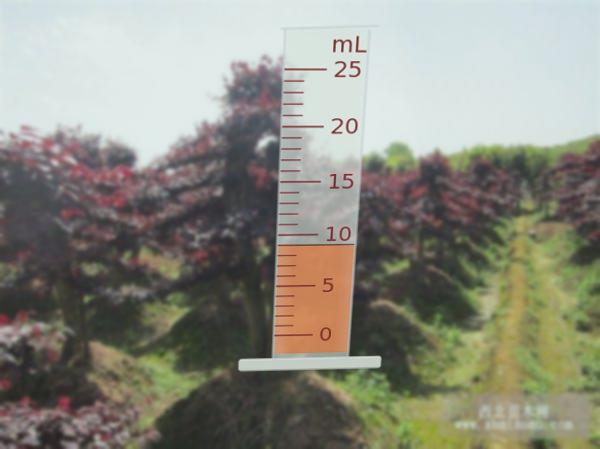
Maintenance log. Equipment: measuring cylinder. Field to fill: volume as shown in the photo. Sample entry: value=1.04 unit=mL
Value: value=9 unit=mL
